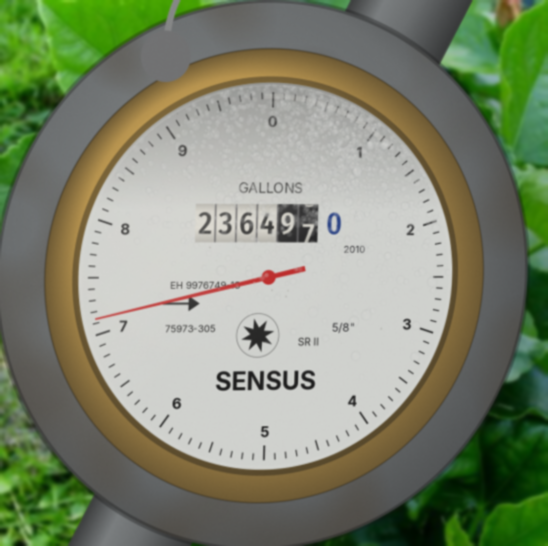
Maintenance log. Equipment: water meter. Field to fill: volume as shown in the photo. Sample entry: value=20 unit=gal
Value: value=2364967.1 unit=gal
